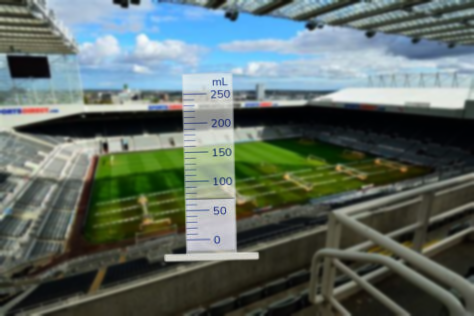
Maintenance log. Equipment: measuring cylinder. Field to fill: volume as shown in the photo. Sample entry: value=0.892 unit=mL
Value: value=70 unit=mL
